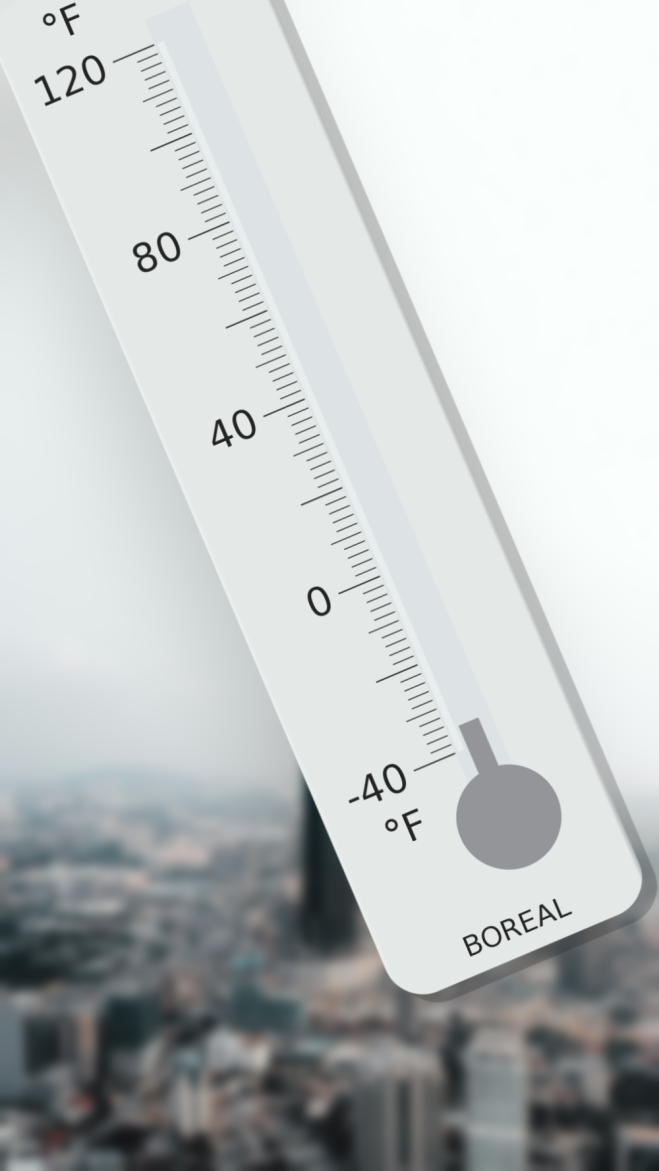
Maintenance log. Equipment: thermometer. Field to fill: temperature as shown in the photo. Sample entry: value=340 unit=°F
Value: value=-35 unit=°F
